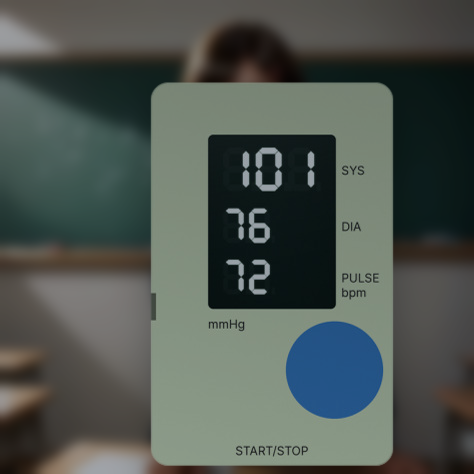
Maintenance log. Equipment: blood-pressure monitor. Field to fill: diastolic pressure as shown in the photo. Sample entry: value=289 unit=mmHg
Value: value=76 unit=mmHg
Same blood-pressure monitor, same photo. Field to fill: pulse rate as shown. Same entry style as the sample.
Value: value=72 unit=bpm
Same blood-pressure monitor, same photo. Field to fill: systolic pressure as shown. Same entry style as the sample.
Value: value=101 unit=mmHg
